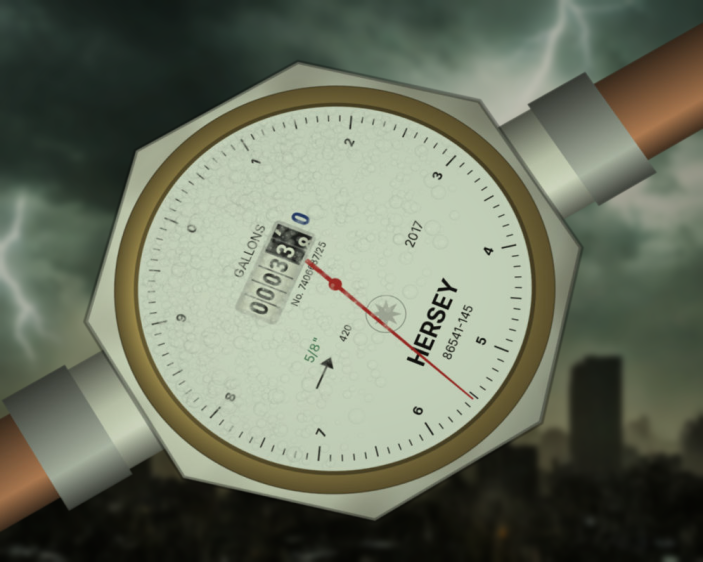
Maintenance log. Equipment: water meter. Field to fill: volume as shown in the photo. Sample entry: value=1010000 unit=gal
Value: value=3375.5 unit=gal
